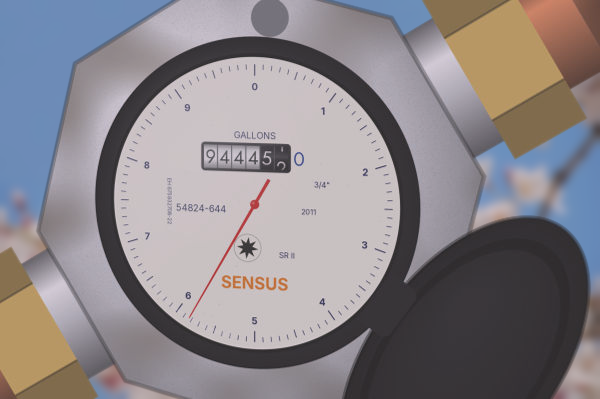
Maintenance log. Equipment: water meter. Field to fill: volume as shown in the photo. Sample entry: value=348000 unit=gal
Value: value=9444515.8 unit=gal
